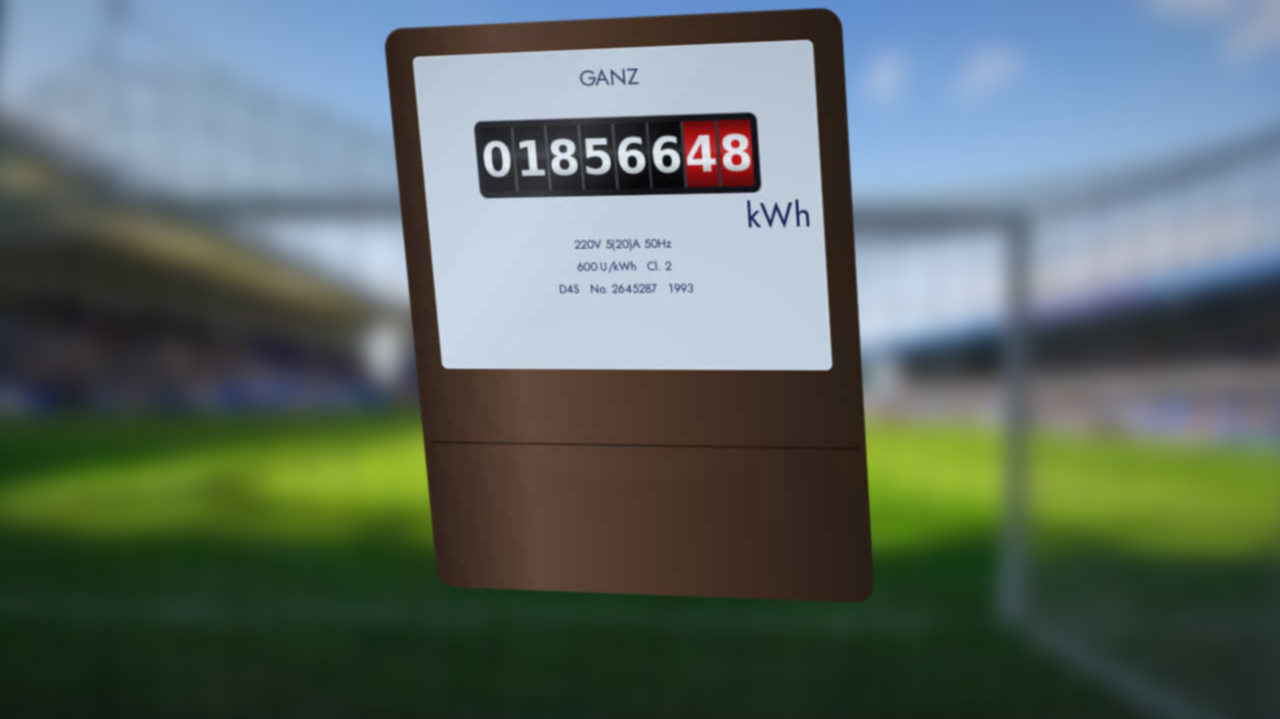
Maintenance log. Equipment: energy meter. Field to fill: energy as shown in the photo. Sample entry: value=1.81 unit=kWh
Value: value=18566.48 unit=kWh
